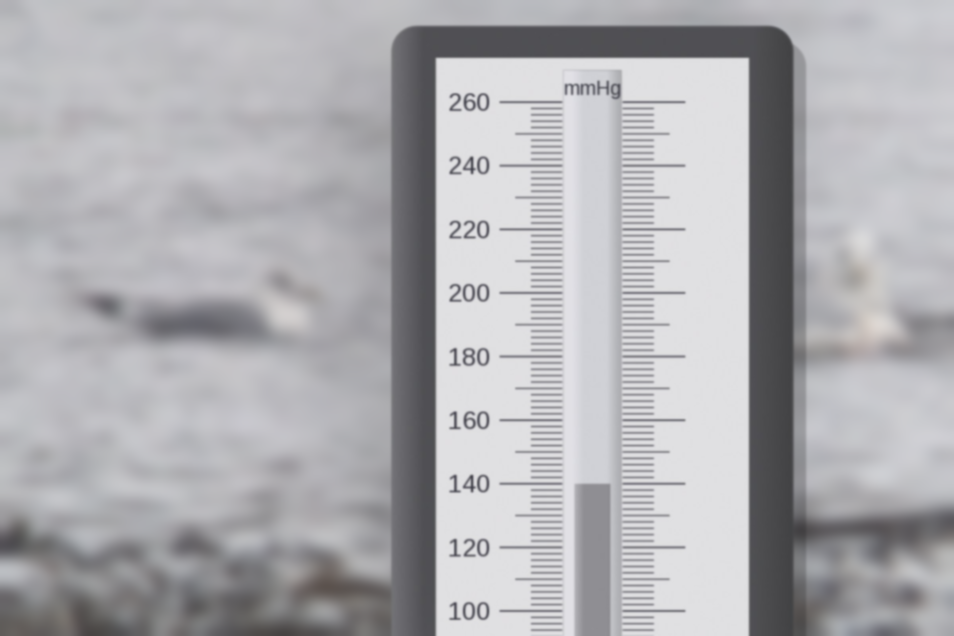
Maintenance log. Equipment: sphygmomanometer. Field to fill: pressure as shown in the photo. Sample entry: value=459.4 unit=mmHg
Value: value=140 unit=mmHg
